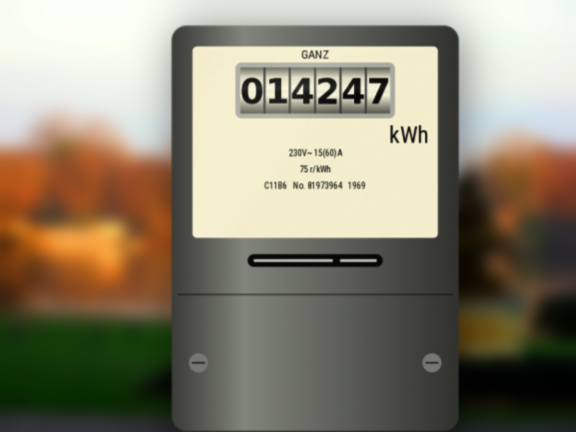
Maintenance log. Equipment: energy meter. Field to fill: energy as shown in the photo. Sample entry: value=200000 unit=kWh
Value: value=14247 unit=kWh
